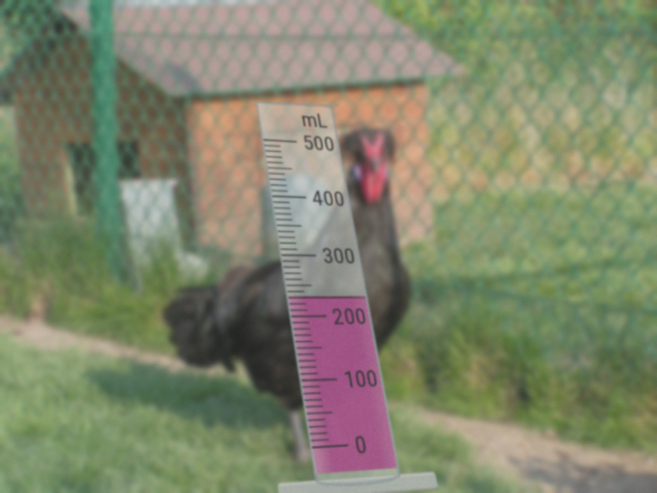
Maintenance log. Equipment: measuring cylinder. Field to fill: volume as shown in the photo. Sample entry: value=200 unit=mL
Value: value=230 unit=mL
